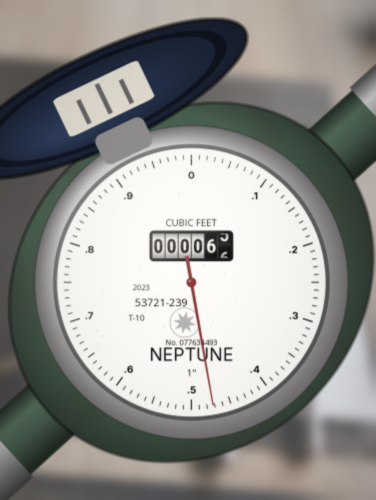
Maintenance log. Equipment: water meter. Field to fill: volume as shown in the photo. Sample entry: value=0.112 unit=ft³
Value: value=65.47 unit=ft³
